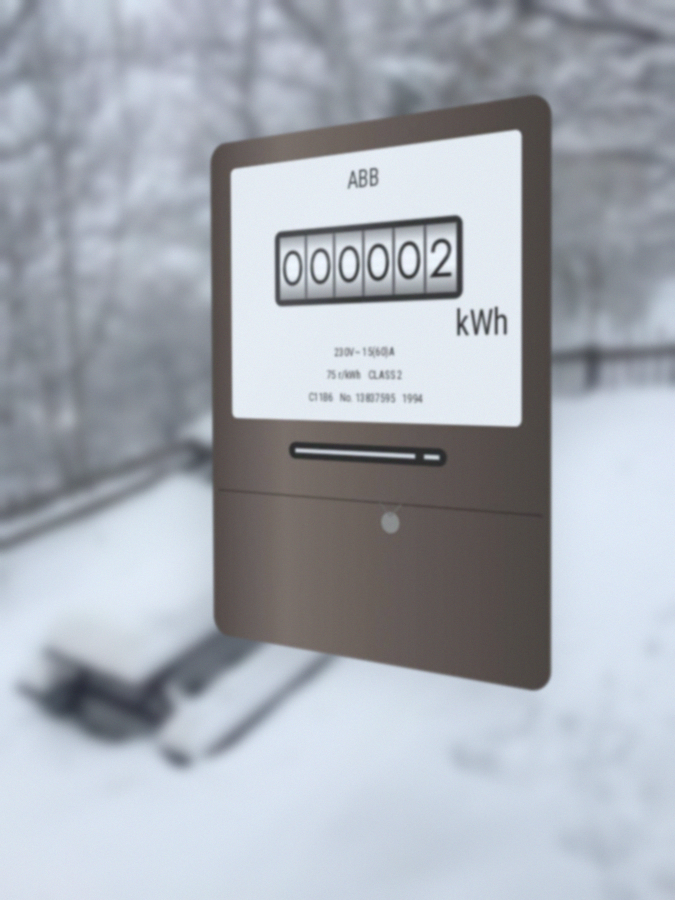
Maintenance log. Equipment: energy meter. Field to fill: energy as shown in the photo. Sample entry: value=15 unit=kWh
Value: value=2 unit=kWh
